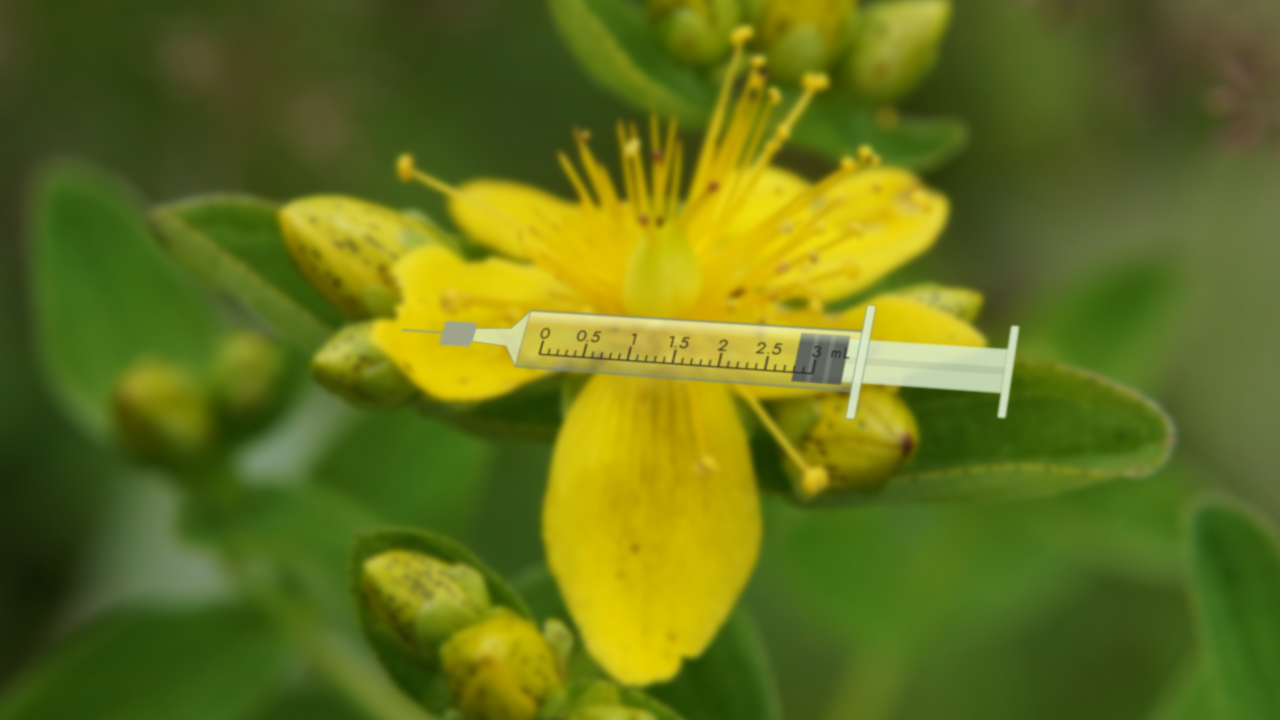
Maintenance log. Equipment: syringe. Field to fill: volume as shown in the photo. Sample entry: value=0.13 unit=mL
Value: value=2.8 unit=mL
